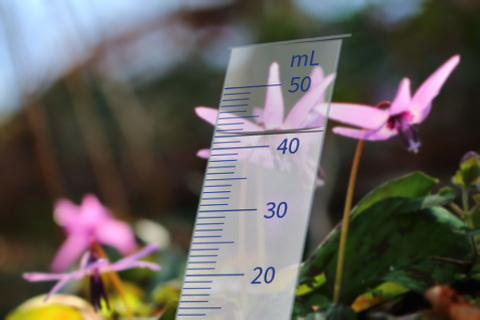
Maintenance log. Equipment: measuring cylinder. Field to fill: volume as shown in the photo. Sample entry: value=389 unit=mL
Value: value=42 unit=mL
